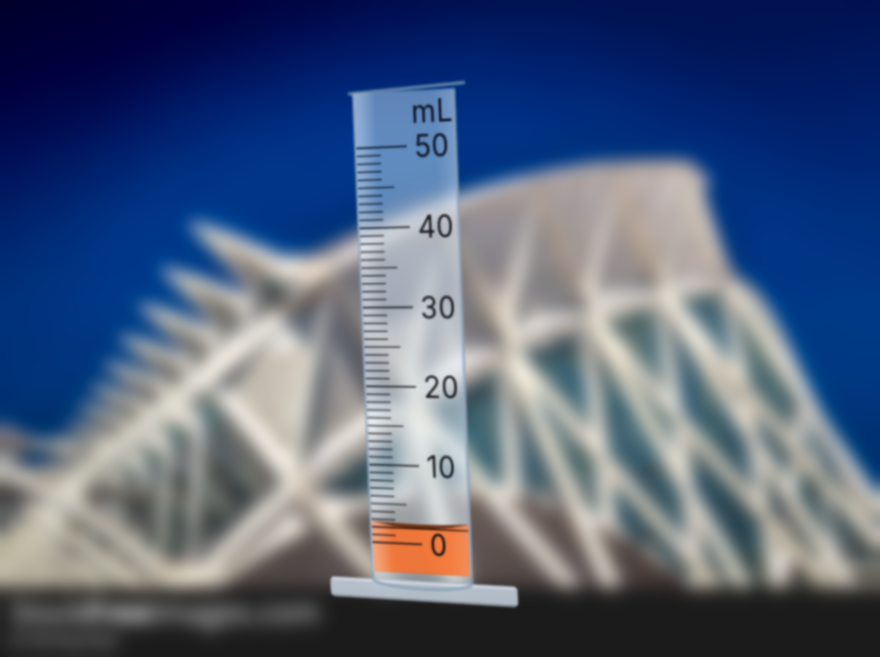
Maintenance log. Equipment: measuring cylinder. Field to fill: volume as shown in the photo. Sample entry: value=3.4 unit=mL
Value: value=2 unit=mL
